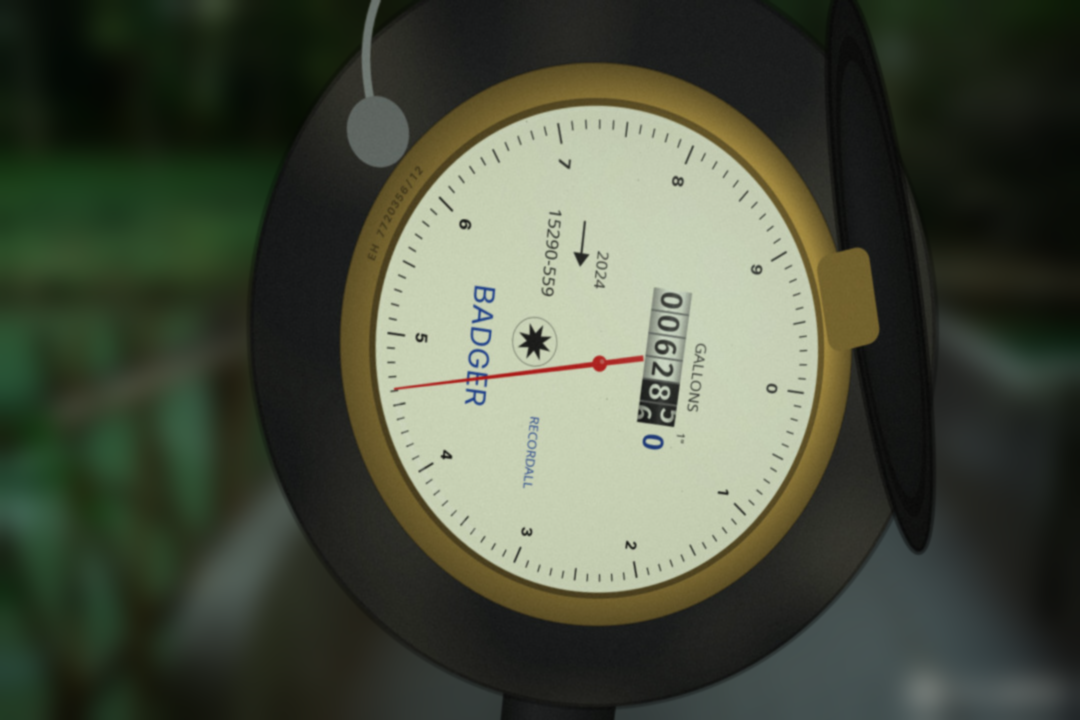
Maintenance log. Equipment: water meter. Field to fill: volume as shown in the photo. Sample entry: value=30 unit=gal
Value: value=62854.6 unit=gal
